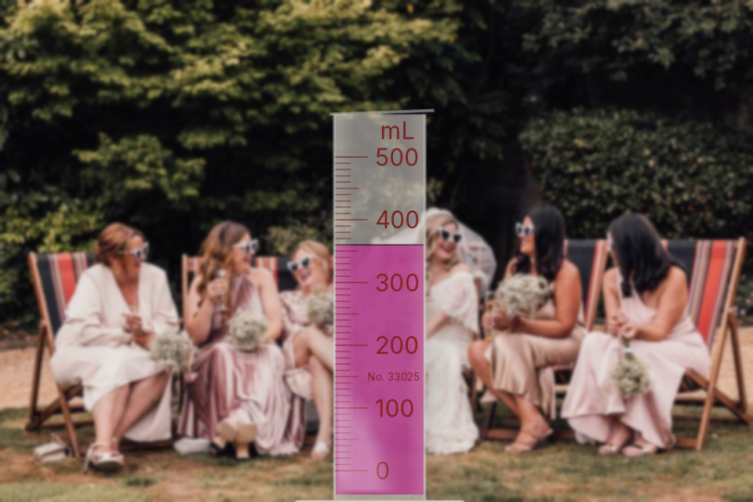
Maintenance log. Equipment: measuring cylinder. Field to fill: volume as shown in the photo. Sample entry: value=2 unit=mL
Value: value=360 unit=mL
